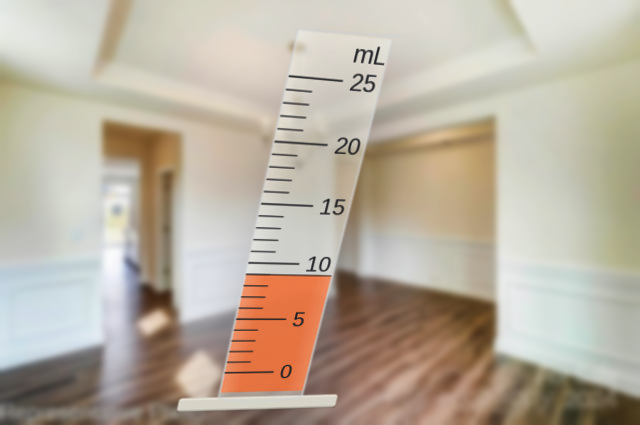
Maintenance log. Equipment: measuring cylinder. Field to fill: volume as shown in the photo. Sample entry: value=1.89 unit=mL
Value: value=9 unit=mL
